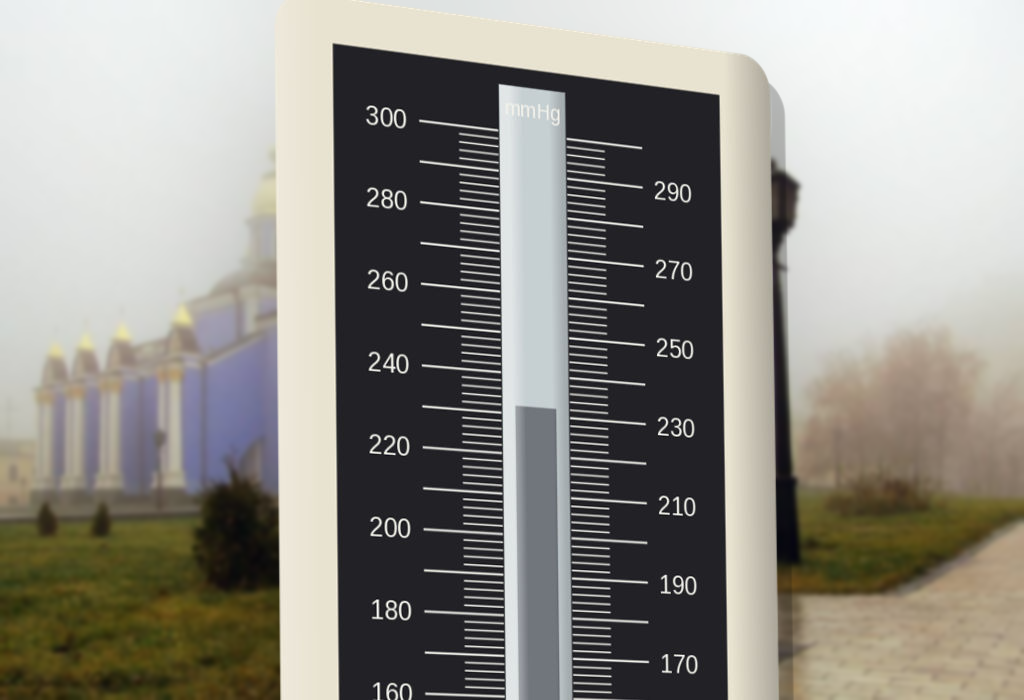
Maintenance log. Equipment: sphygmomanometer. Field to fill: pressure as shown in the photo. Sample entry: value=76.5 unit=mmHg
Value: value=232 unit=mmHg
